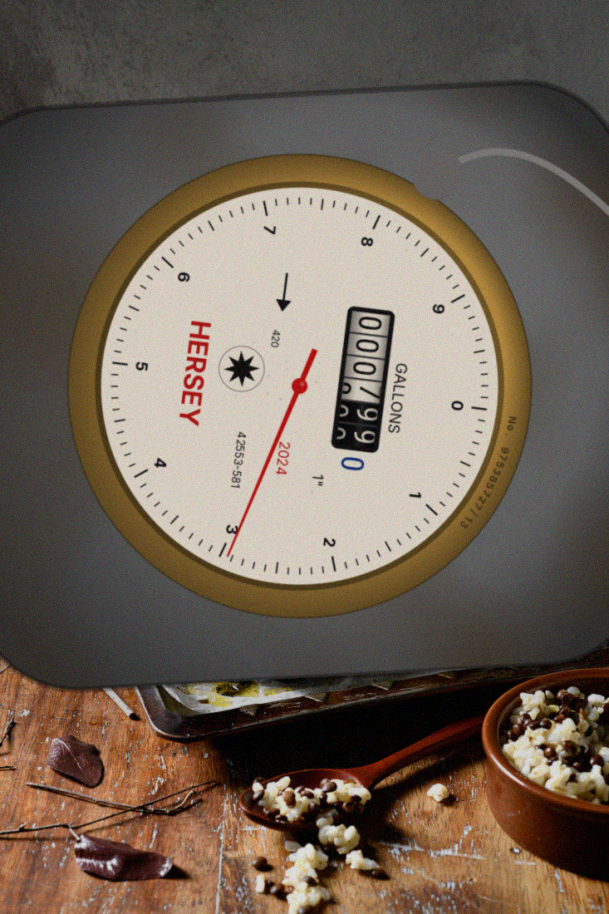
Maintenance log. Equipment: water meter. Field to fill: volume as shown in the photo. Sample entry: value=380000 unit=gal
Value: value=7992.9 unit=gal
